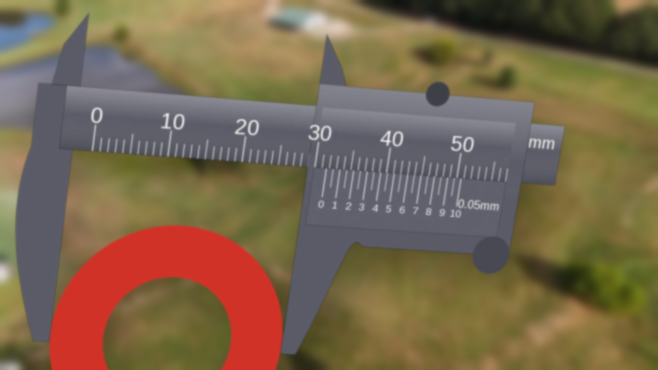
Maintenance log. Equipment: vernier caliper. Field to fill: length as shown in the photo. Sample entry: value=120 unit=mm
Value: value=31.6 unit=mm
